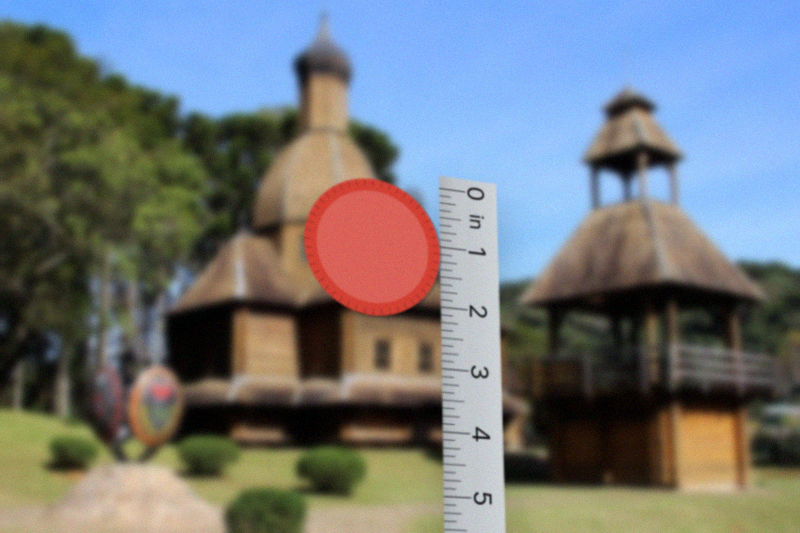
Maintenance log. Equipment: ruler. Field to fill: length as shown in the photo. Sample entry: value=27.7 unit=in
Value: value=2.25 unit=in
